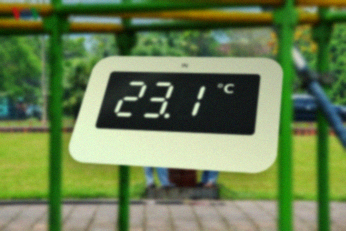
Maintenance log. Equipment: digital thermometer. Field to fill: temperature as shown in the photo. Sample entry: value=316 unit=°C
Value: value=23.1 unit=°C
